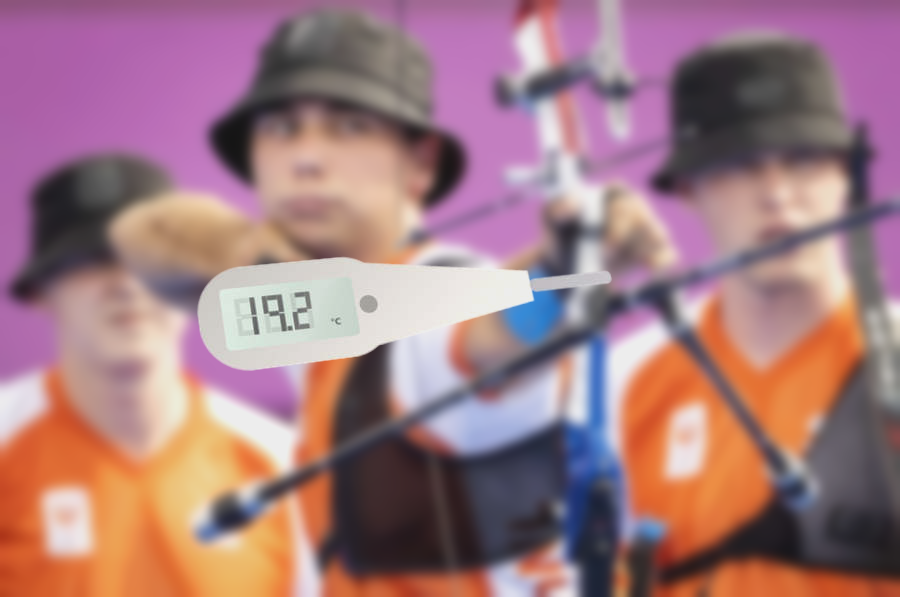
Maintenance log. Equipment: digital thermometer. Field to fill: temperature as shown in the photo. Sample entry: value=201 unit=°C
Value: value=19.2 unit=°C
